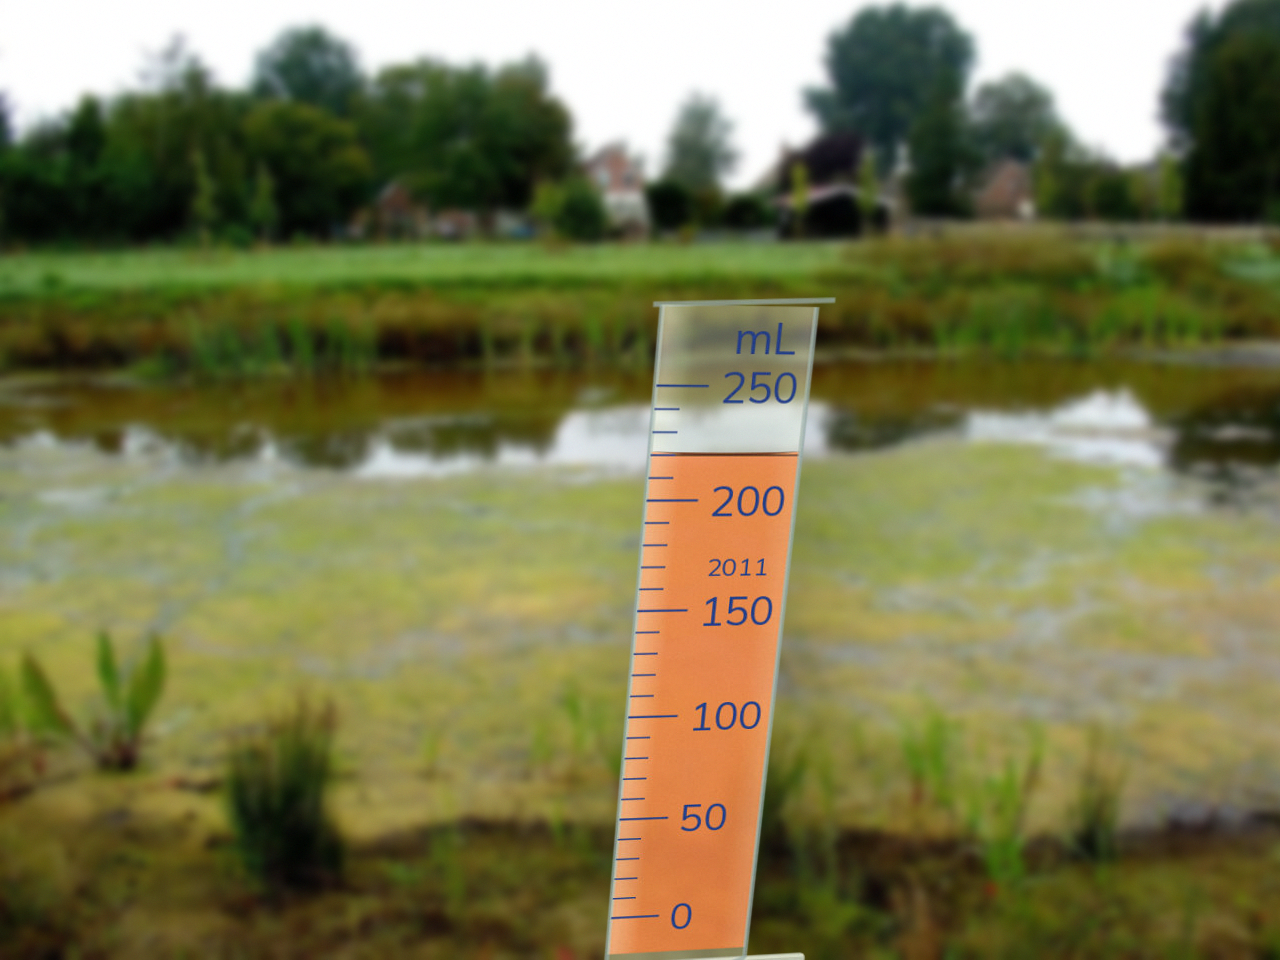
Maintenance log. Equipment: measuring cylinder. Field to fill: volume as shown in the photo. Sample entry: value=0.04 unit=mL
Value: value=220 unit=mL
